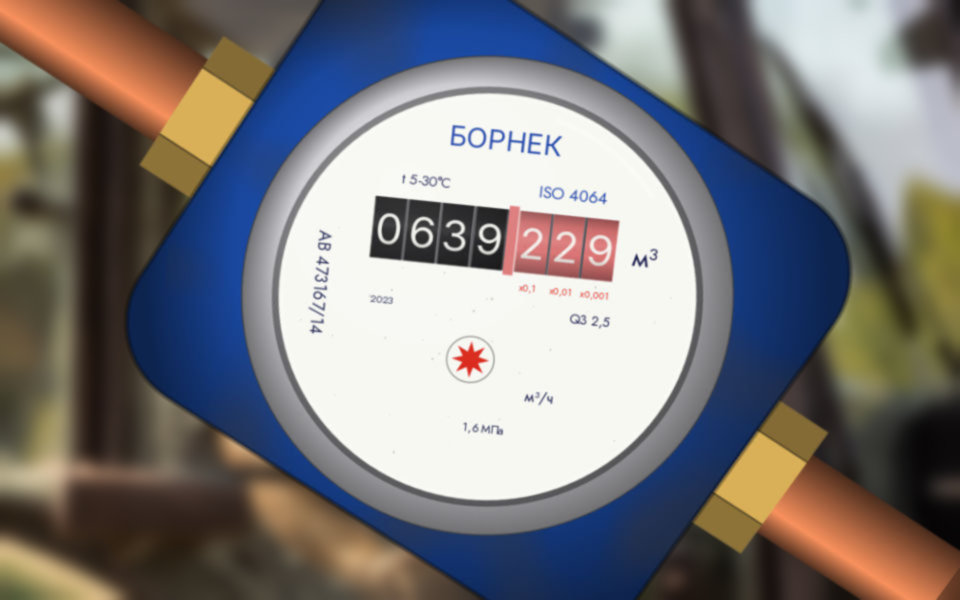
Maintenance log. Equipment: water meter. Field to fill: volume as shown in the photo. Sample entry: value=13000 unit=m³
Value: value=639.229 unit=m³
